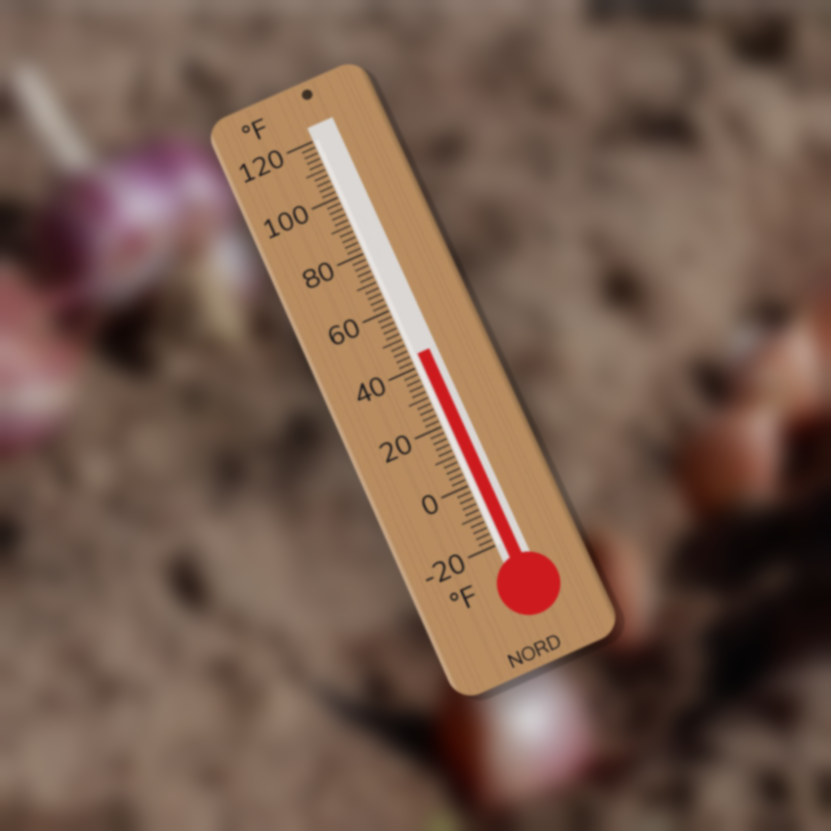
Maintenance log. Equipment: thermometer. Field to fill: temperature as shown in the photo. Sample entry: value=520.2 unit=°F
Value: value=44 unit=°F
